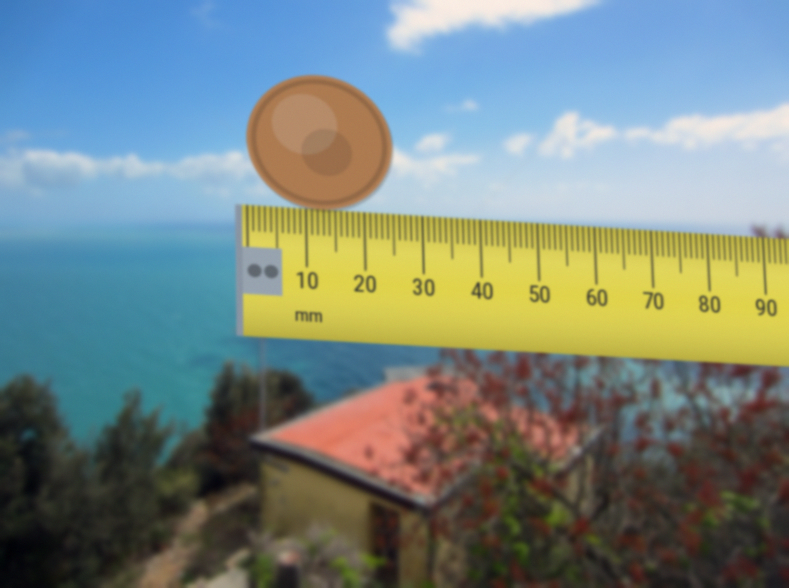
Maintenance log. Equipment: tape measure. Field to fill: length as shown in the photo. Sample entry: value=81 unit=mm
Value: value=25 unit=mm
